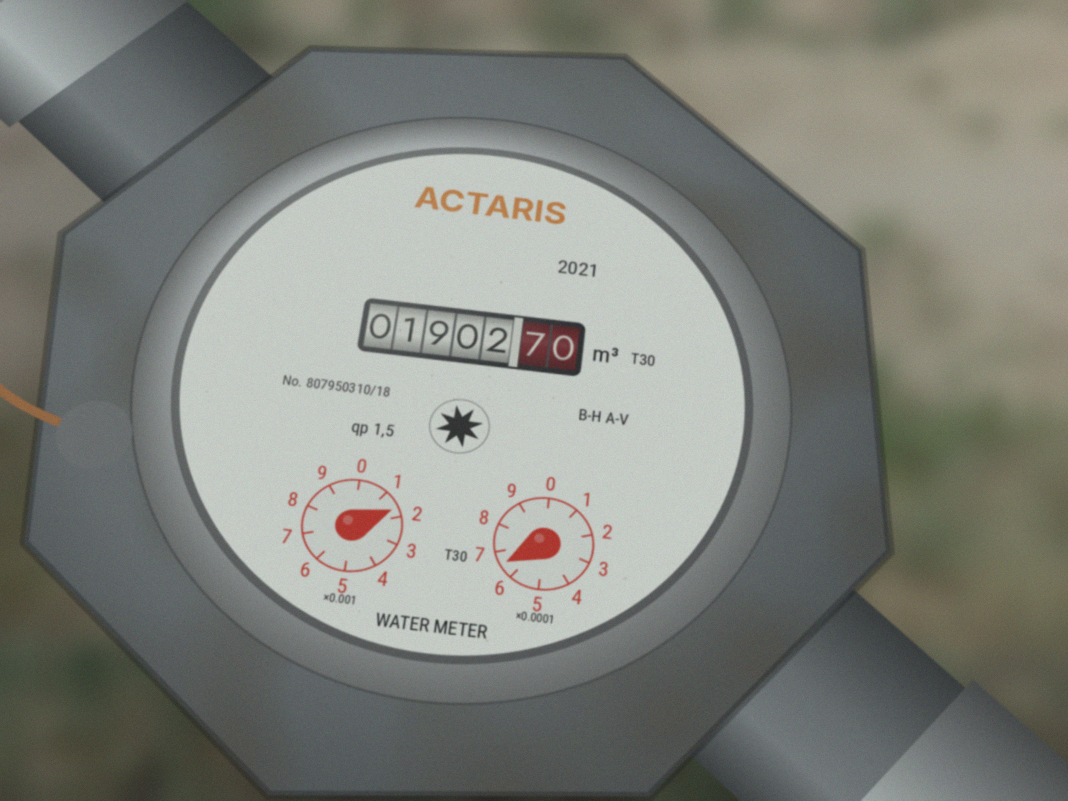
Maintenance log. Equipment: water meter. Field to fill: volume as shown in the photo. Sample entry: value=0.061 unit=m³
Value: value=1902.7016 unit=m³
